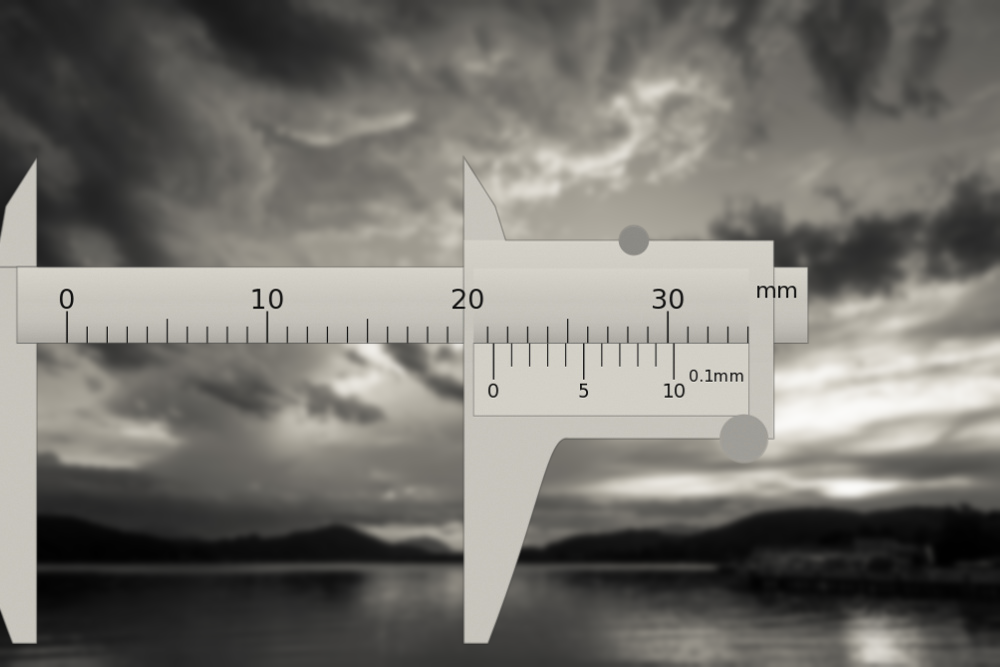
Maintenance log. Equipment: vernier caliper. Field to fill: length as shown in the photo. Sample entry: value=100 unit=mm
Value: value=21.3 unit=mm
